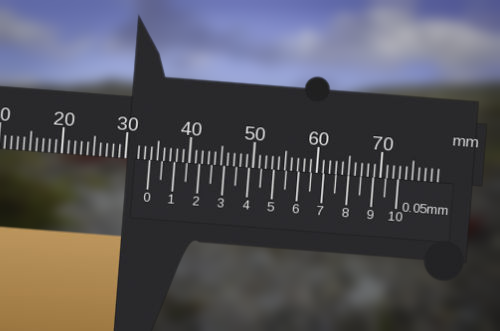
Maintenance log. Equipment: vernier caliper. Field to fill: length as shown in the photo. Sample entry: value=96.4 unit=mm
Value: value=33.8 unit=mm
